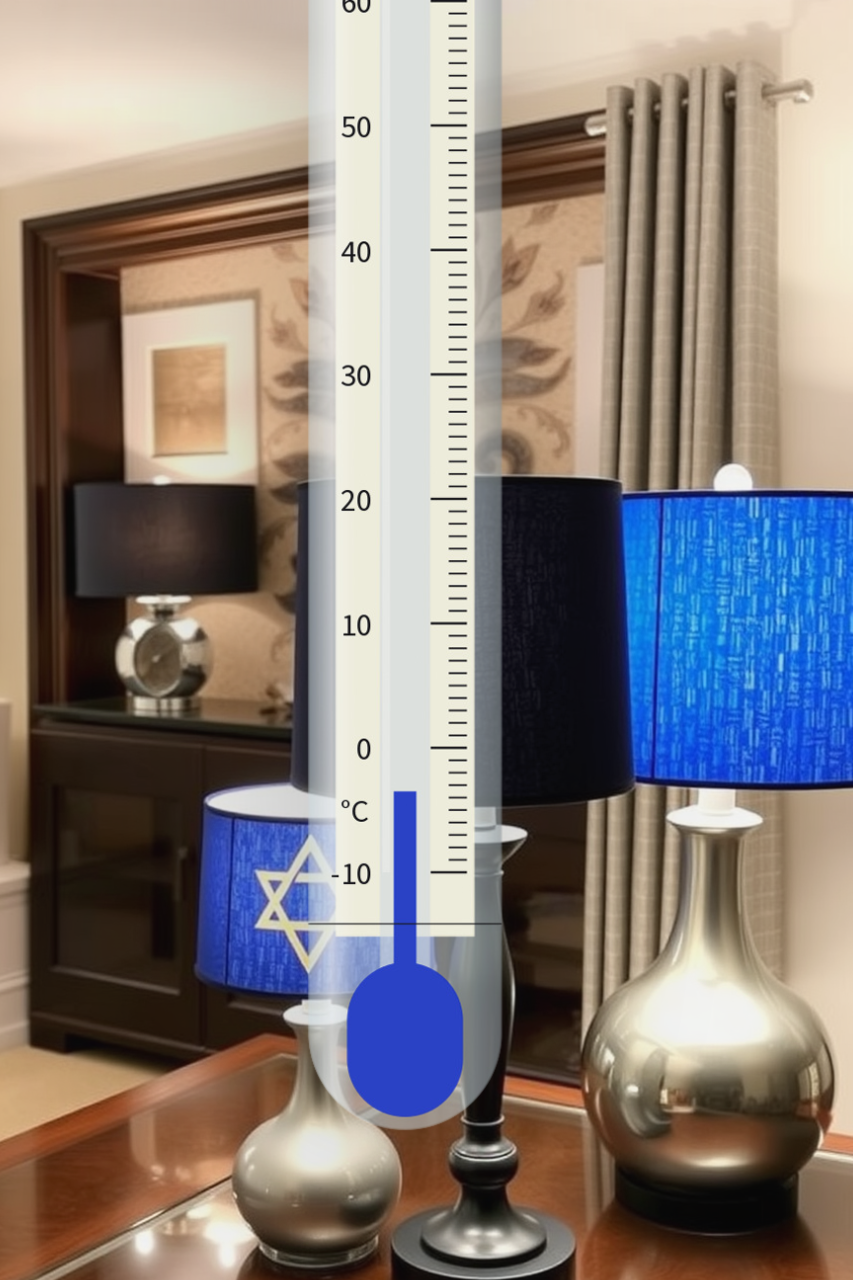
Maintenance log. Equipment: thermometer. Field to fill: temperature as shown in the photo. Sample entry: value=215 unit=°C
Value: value=-3.5 unit=°C
